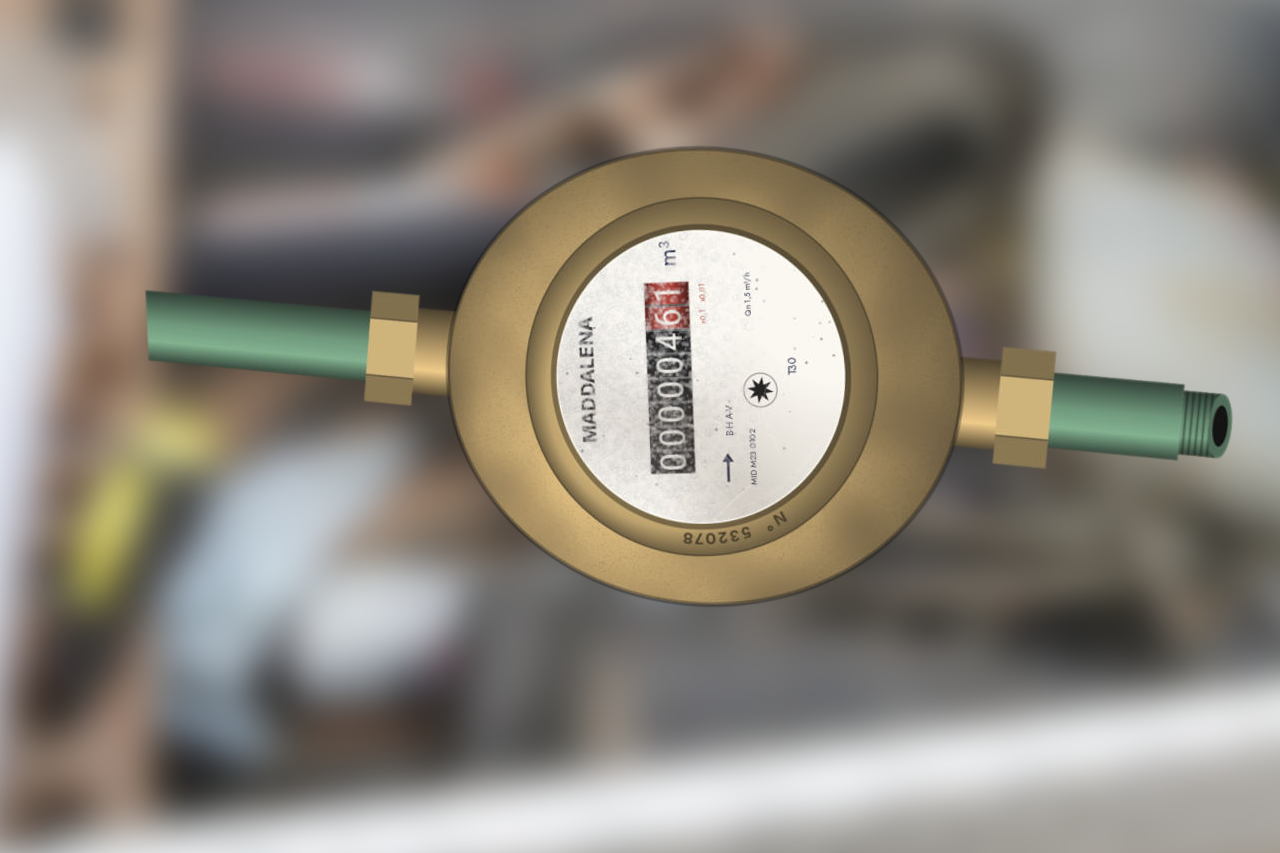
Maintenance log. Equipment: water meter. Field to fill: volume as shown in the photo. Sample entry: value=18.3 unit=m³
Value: value=4.61 unit=m³
